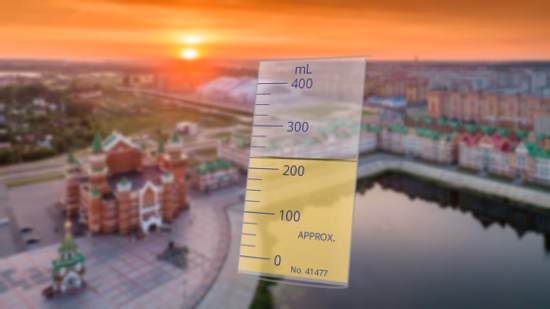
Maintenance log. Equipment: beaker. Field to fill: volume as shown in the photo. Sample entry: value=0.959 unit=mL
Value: value=225 unit=mL
